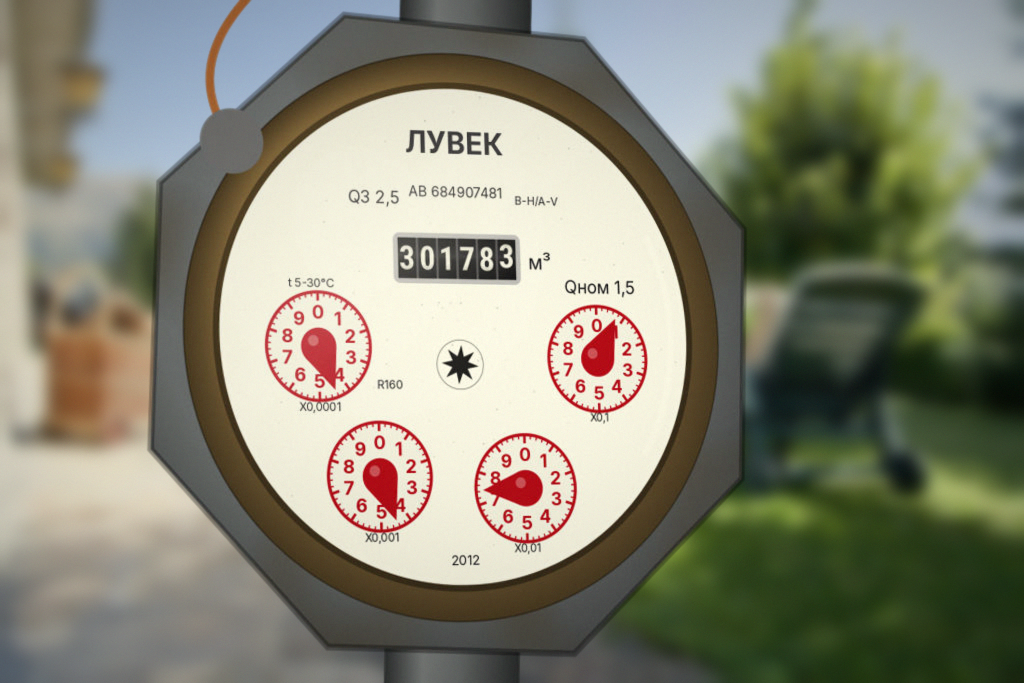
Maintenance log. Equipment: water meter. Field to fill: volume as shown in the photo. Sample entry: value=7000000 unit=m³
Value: value=301783.0744 unit=m³
